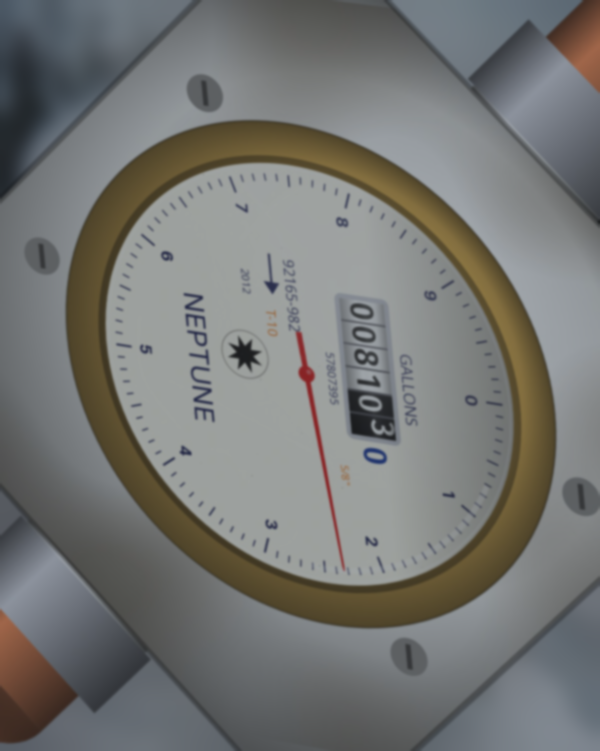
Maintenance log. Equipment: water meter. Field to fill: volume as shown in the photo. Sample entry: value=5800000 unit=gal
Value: value=81032.3 unit=gal
